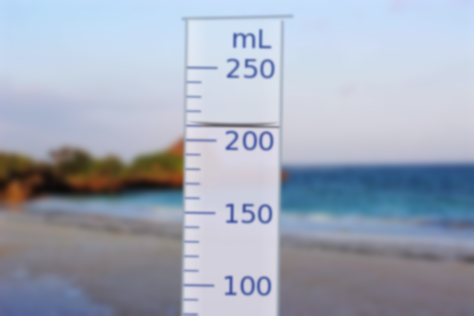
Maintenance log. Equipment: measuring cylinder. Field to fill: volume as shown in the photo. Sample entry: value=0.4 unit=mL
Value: value=210 unit=mL
